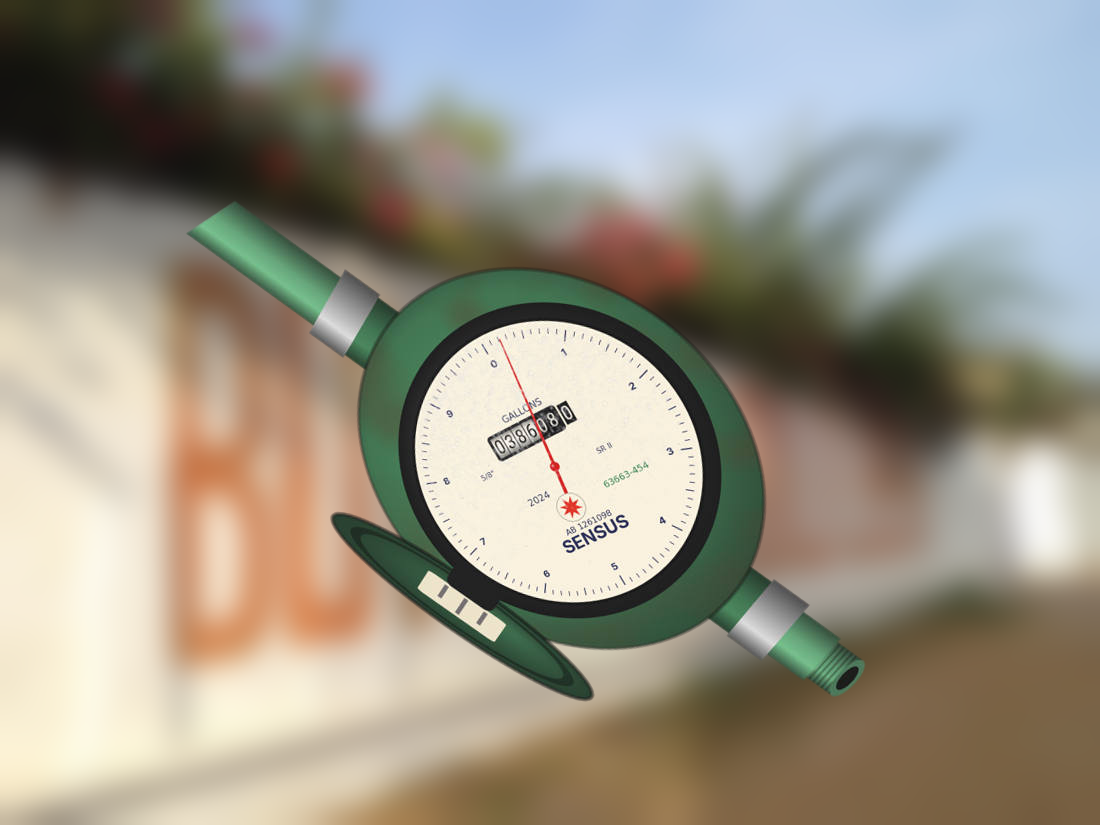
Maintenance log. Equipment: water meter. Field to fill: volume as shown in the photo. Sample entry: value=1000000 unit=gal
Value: value=386080.2 unit=gal
